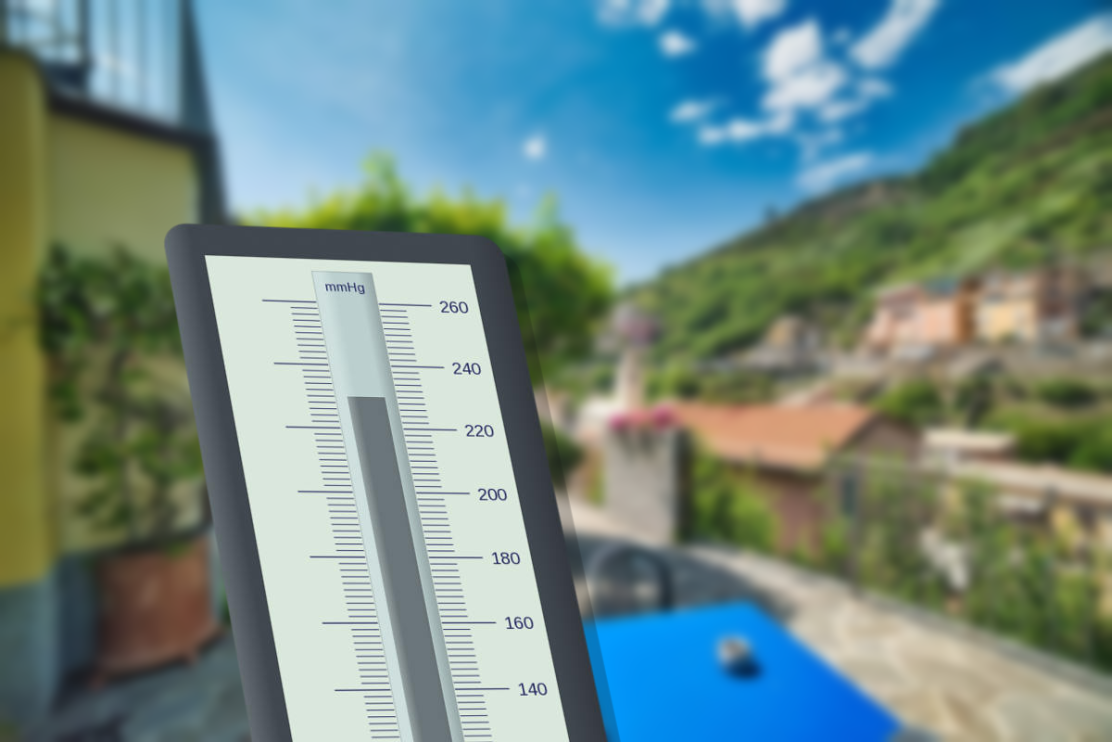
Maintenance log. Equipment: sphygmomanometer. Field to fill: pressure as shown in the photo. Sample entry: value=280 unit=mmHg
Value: value=230 unit=mmHg
